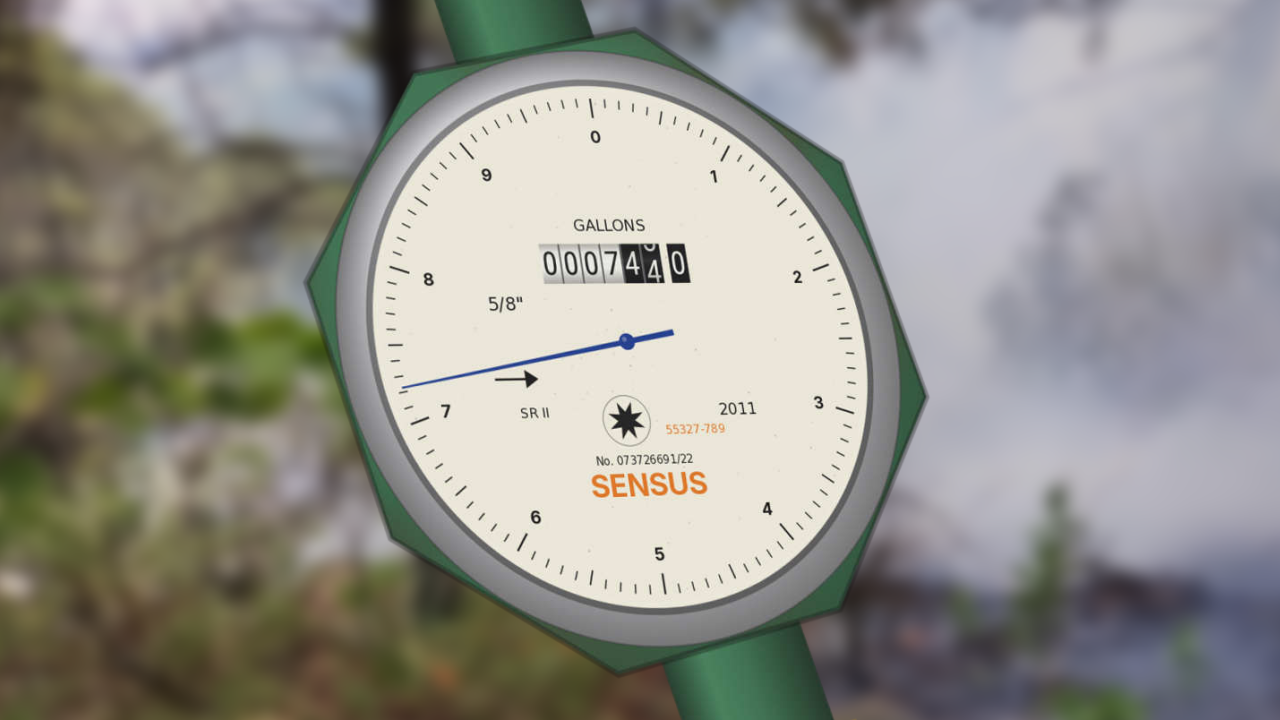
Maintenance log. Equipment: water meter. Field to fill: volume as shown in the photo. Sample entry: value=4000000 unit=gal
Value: value=7437.2 unit=gal
